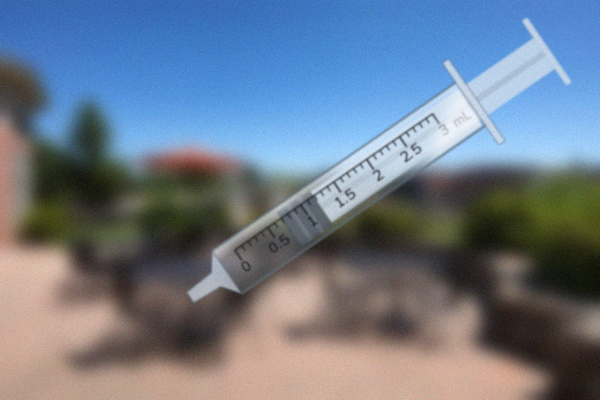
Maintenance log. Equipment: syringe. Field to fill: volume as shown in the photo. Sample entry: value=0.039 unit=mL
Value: value=0.7 unit=mL
